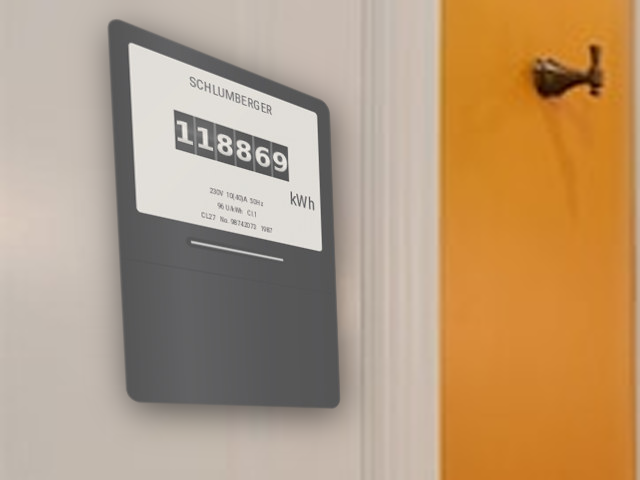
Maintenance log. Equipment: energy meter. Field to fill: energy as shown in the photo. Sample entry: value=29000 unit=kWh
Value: value=118869 unit=kWh
